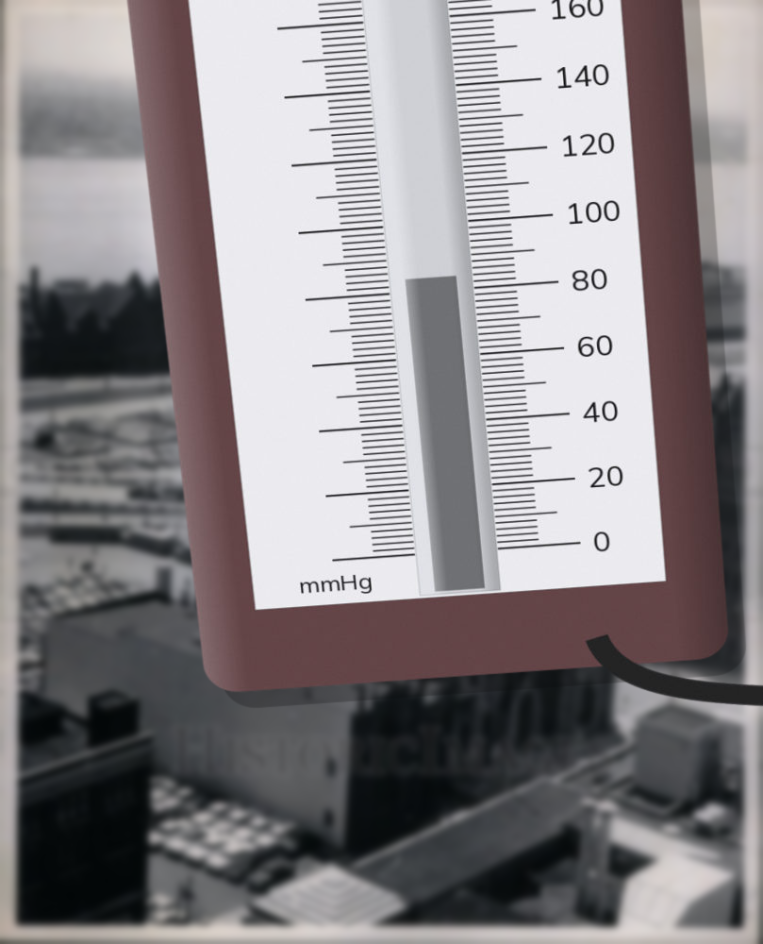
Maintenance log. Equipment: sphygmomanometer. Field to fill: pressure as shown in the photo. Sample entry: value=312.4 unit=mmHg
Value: value=84 unit=mmHg
